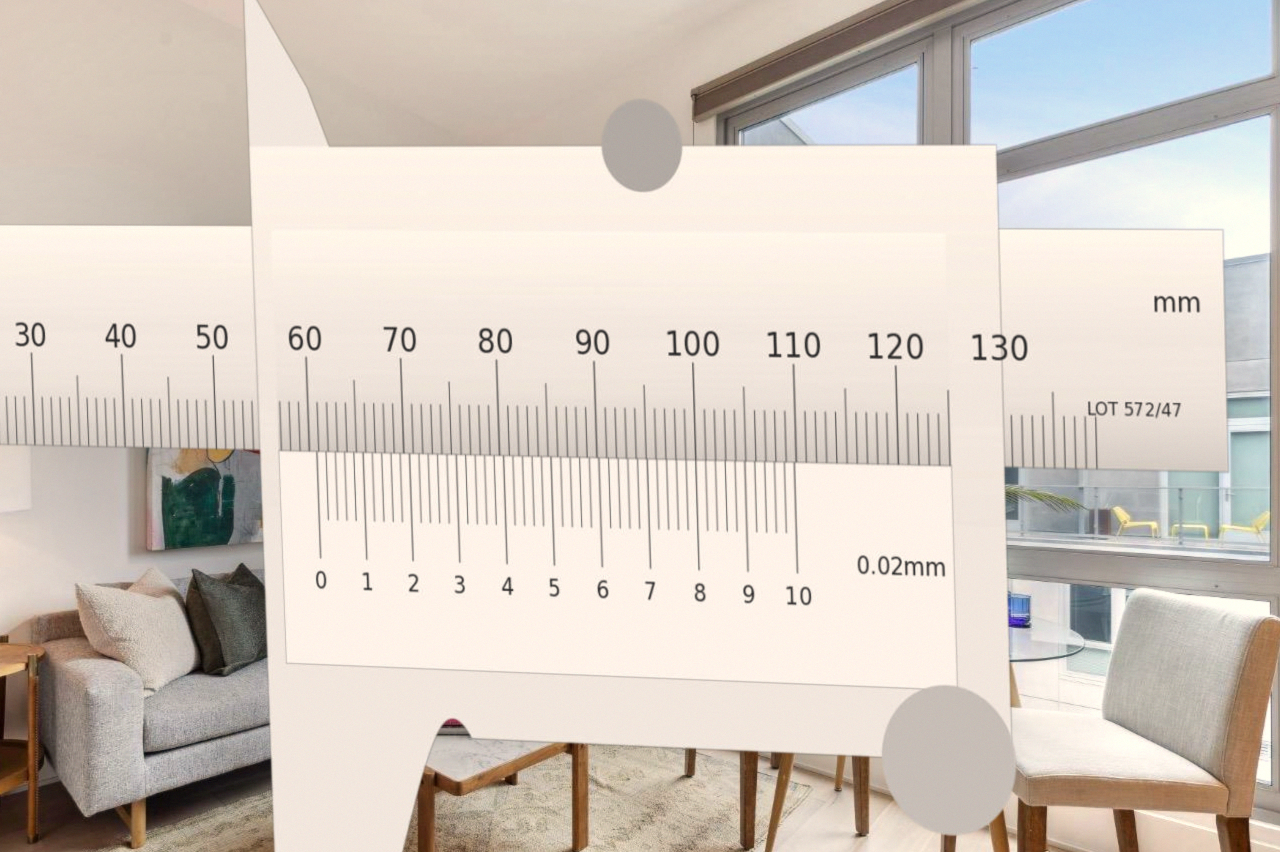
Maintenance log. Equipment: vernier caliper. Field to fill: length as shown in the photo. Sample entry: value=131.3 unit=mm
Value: value=60.8 unit=mm
